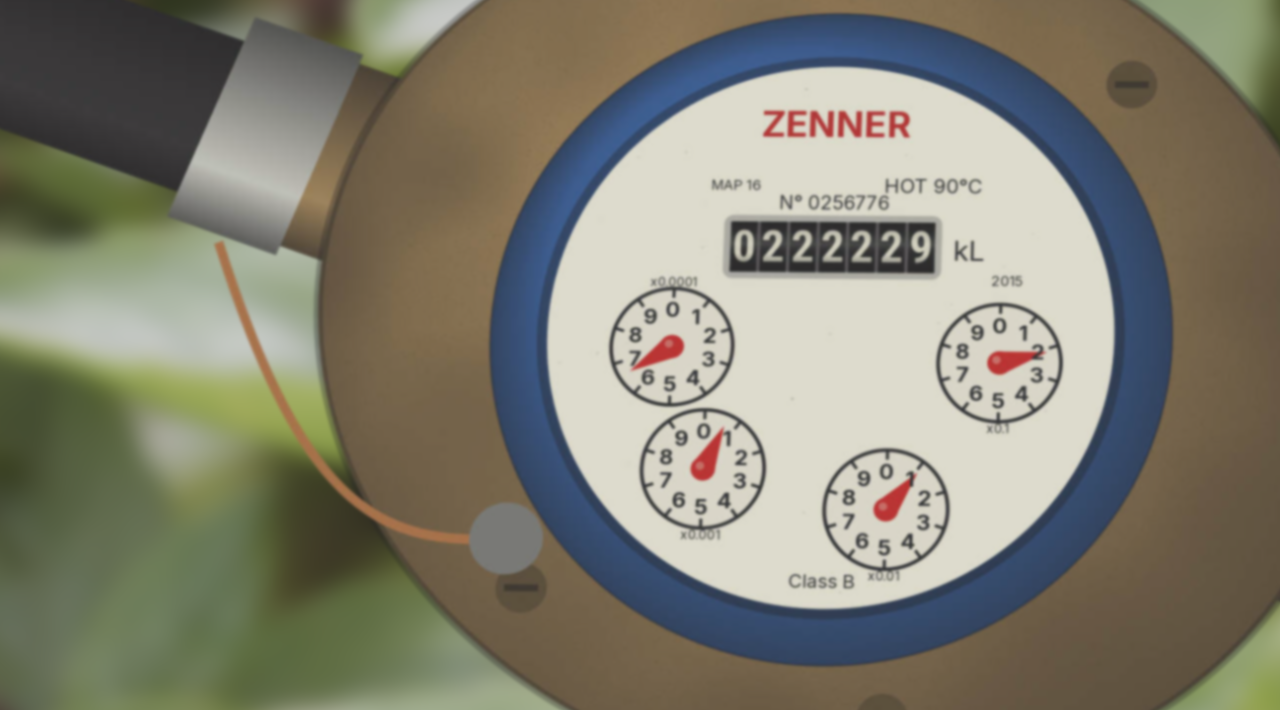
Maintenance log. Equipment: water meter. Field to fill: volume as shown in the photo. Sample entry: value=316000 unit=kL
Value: value=222229.2106 unit=kL
